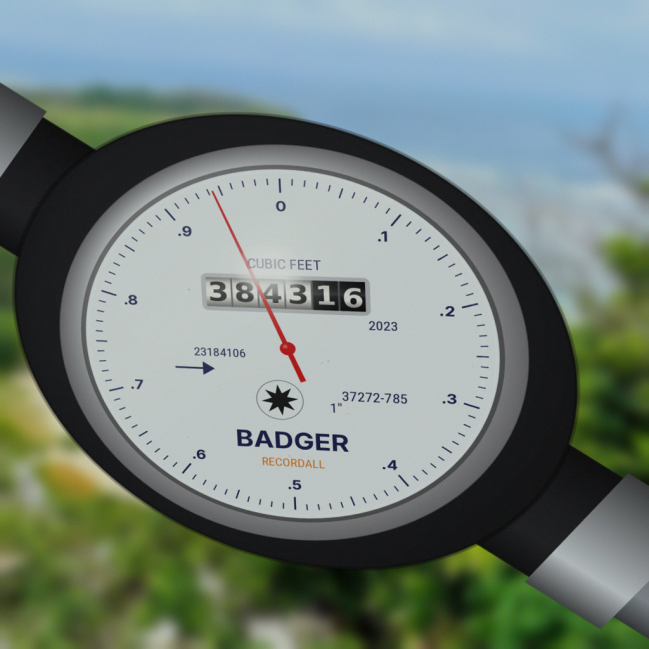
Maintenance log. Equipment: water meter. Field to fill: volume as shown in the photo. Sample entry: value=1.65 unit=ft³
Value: value=384315.94 unit=ft³
